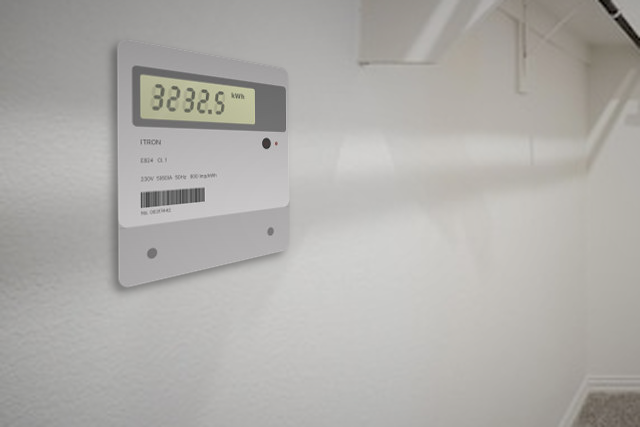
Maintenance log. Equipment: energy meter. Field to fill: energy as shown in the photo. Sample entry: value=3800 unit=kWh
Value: value=3232.5 unit=kWh
